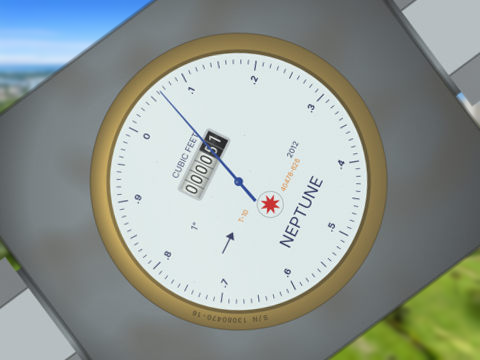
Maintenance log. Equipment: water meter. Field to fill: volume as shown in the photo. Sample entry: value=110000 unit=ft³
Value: value=51.06 unit=ft³
